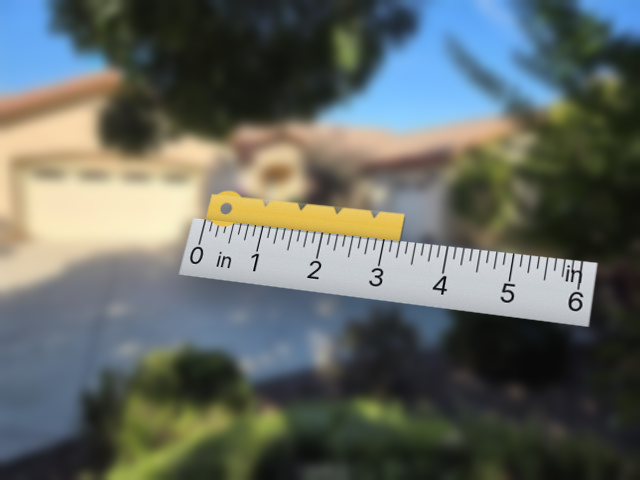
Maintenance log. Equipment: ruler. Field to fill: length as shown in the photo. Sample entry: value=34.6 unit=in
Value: value=3.25 unit=in
